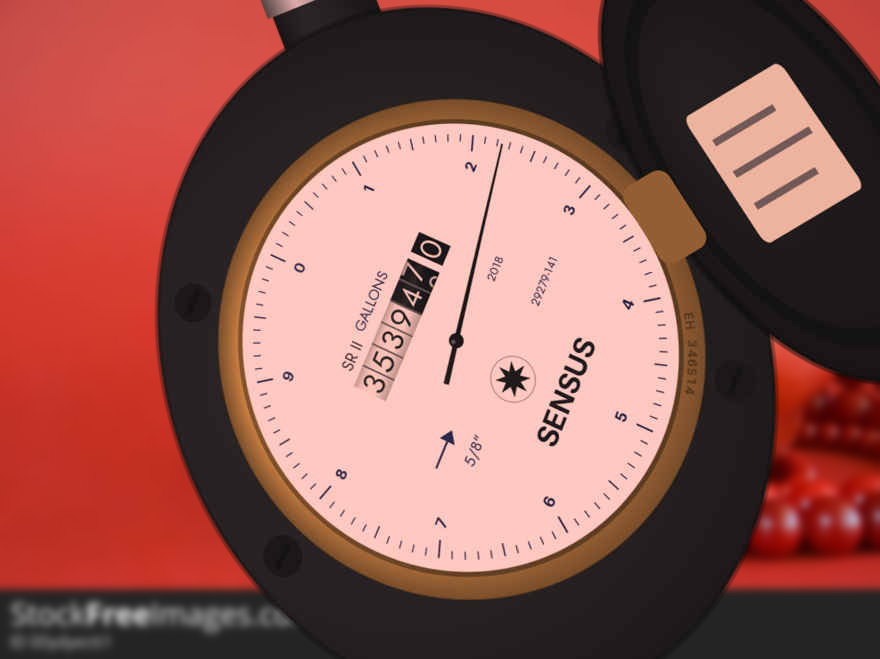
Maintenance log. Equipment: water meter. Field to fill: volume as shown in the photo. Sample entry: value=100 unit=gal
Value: value=3539472.2 unit=gal
